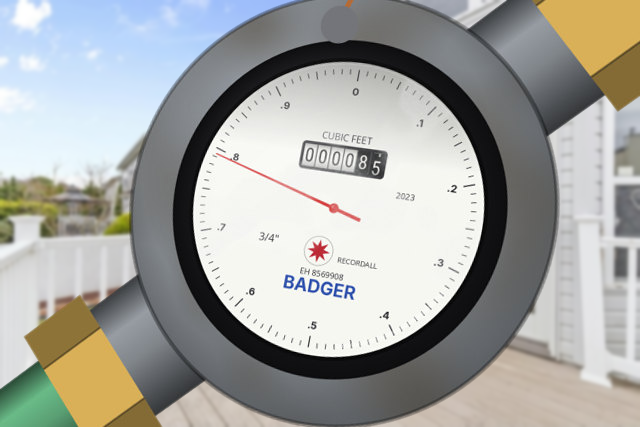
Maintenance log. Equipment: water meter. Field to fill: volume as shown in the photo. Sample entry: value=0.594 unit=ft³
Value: value=84.79 unit=ft³
